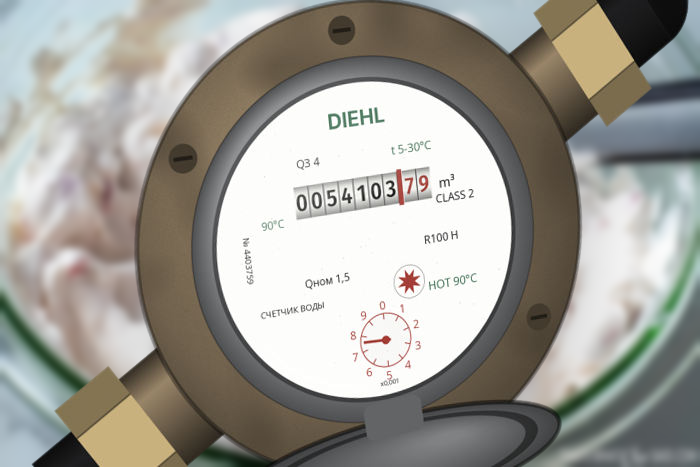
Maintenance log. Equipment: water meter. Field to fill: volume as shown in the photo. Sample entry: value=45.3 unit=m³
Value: value=54103.797 unit=m³
